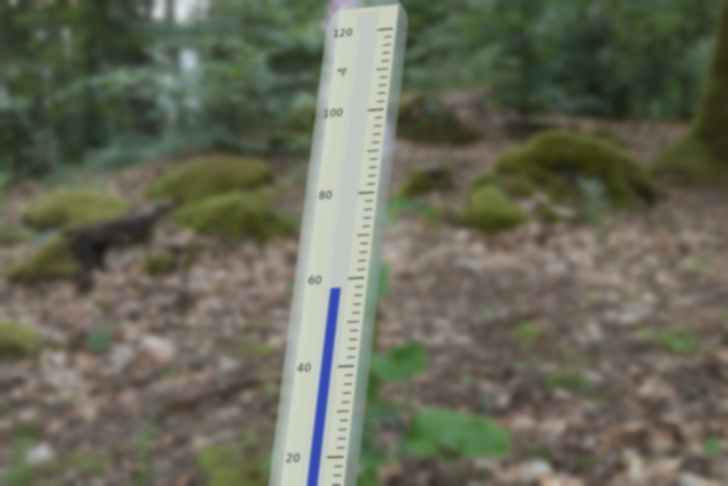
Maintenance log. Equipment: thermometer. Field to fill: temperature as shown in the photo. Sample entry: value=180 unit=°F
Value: value=58 unit=°F
